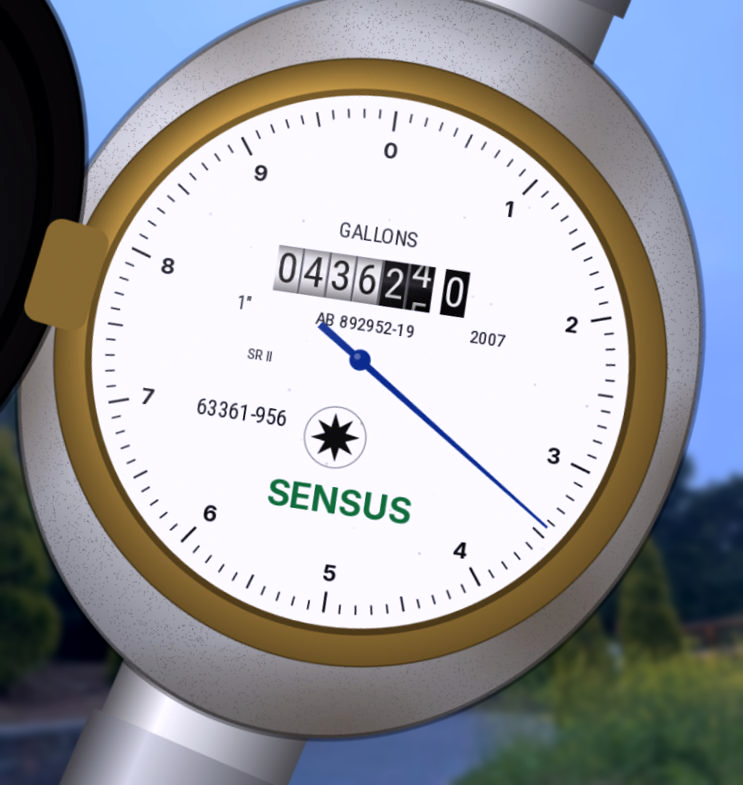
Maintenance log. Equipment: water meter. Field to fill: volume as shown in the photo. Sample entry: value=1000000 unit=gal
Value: value=436243.4 unit=gal
